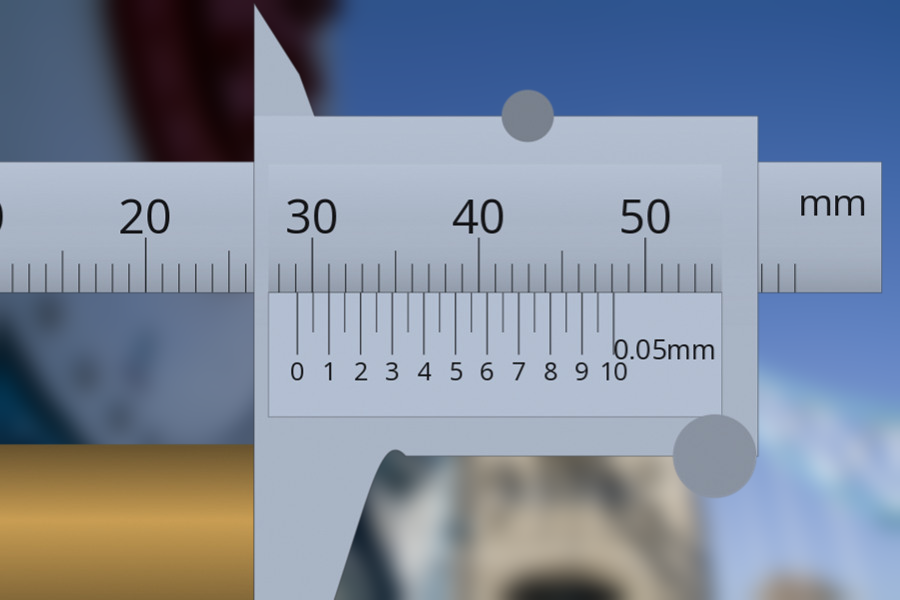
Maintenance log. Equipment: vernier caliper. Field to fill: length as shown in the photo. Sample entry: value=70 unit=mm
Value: value=29.1 unit=mm
